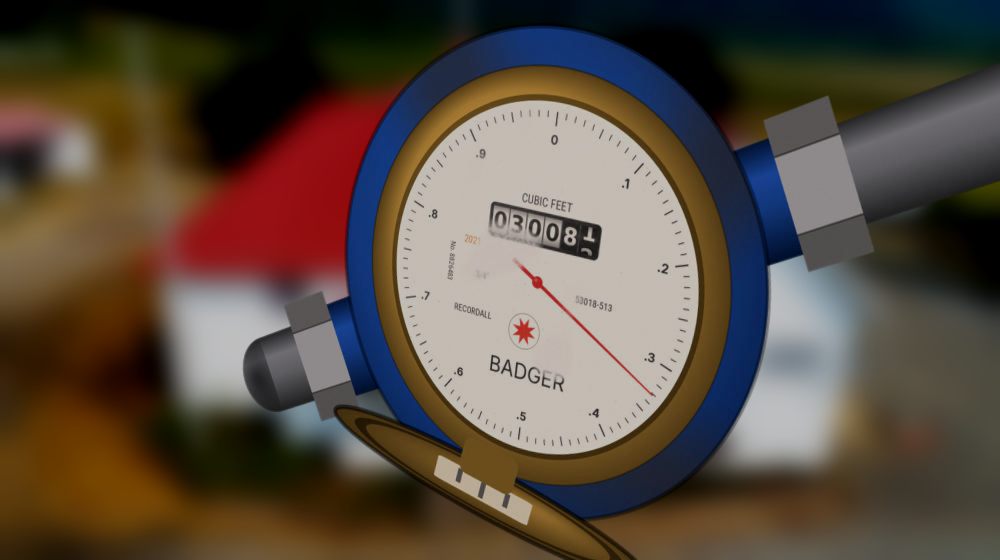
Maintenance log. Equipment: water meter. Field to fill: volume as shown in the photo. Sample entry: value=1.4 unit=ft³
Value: value=30081.33 unit=ft³
